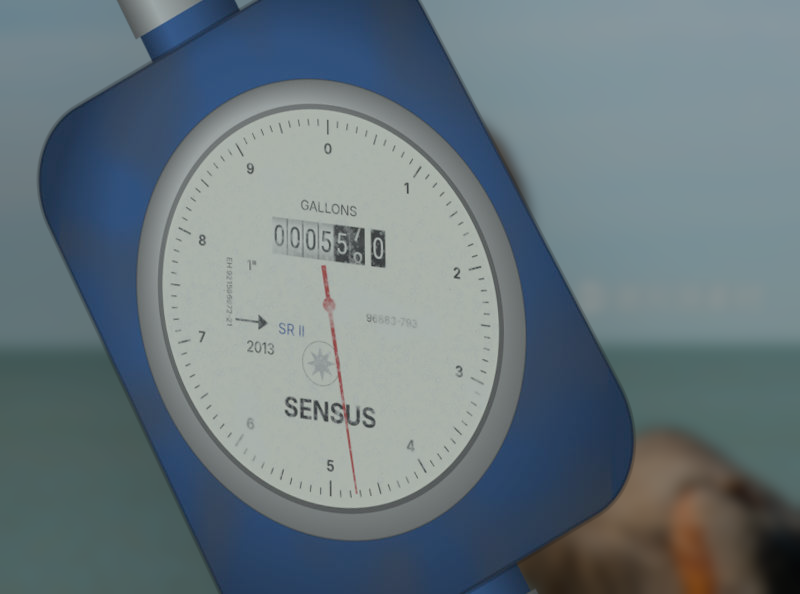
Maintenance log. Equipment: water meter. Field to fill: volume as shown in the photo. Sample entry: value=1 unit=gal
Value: value=5574.7 unit=gal
